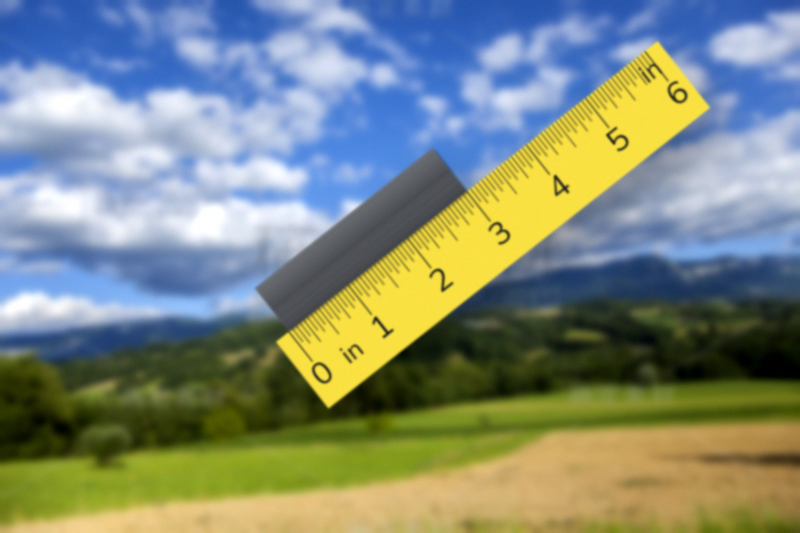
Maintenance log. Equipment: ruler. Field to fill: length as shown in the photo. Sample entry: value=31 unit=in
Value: value=3 unit=in
